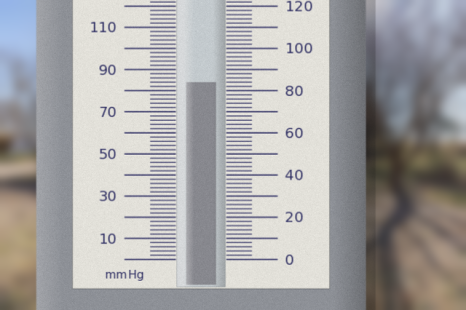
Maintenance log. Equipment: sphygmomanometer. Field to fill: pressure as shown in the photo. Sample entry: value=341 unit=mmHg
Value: value=84 unit=mmHg
